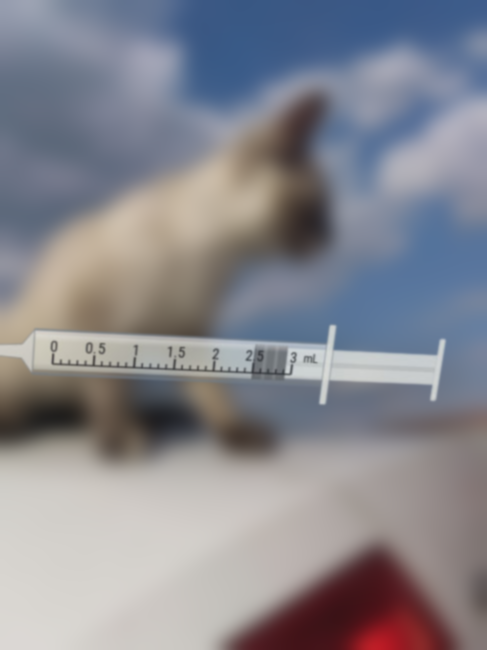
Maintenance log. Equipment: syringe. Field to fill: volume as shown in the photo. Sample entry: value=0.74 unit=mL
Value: value=2.5 unit=mL
